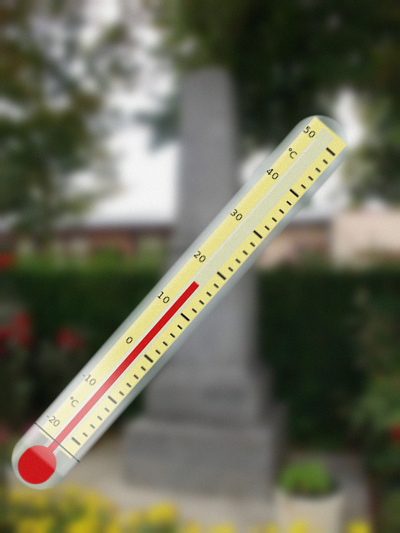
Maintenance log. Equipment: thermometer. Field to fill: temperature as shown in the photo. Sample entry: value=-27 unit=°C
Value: value=16 unit=°C
